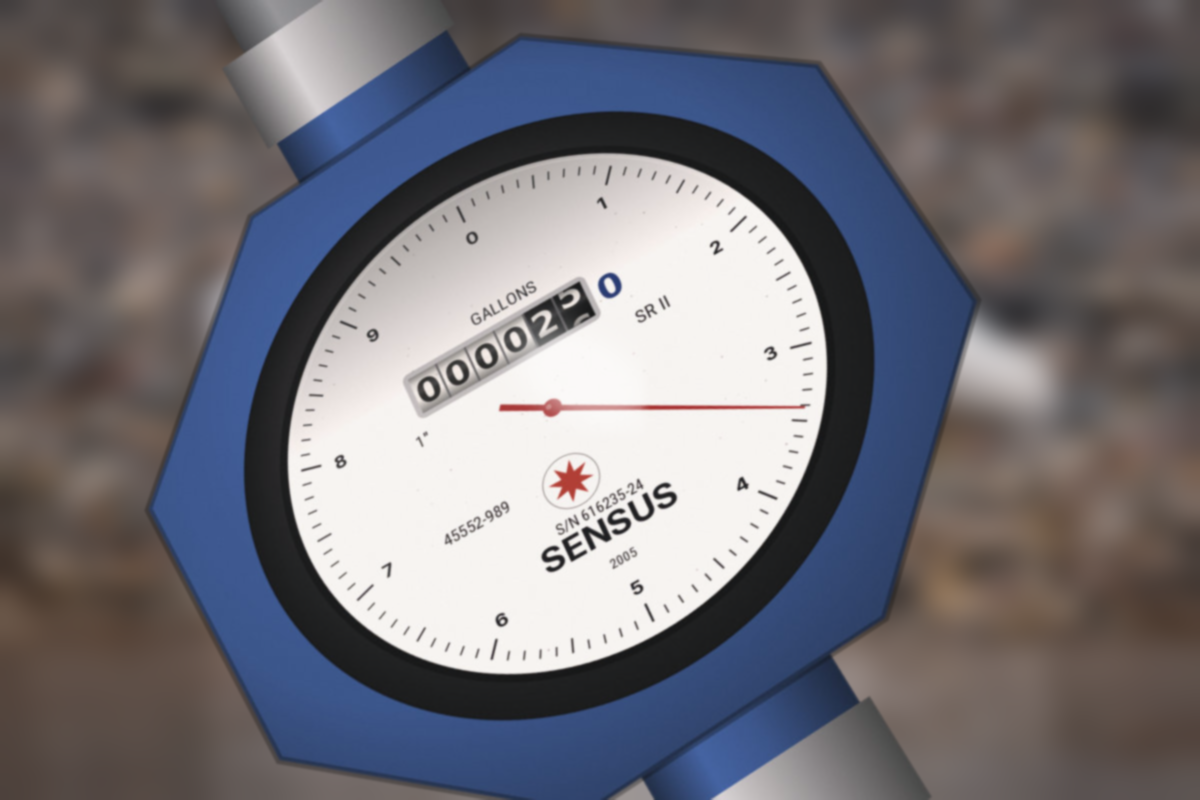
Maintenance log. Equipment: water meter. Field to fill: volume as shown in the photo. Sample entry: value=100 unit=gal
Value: value=253.4 unit=gal
